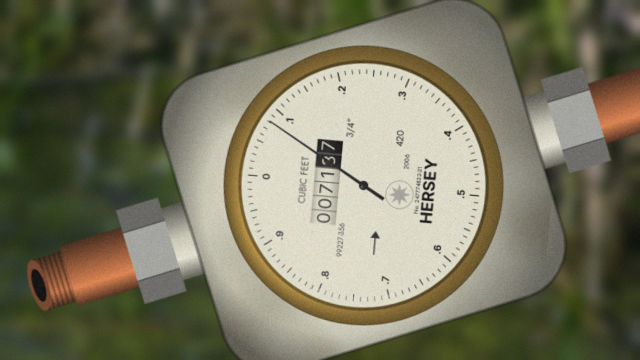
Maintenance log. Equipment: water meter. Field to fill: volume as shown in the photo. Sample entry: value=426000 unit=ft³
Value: value=7137.08 unit=ft³
